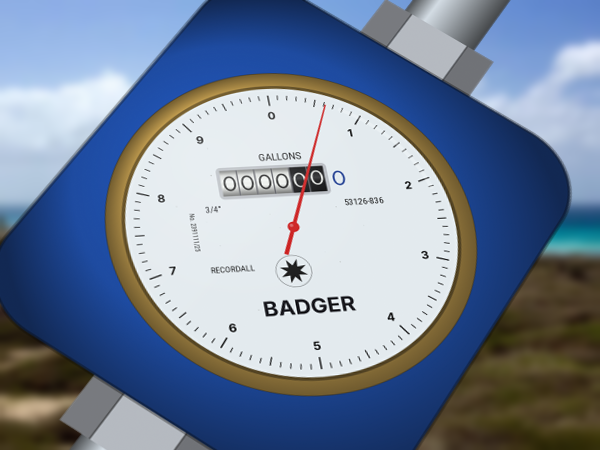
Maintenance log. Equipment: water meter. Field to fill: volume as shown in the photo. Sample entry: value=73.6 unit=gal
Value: value=0.6 unit=gal
